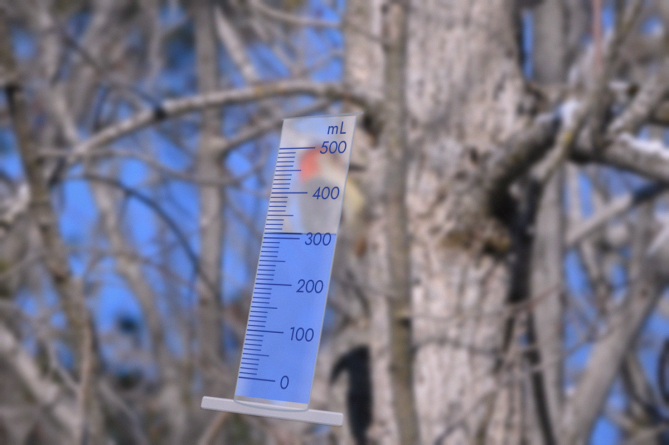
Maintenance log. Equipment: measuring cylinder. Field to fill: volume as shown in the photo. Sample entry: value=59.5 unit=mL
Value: value=310 unit=mL
